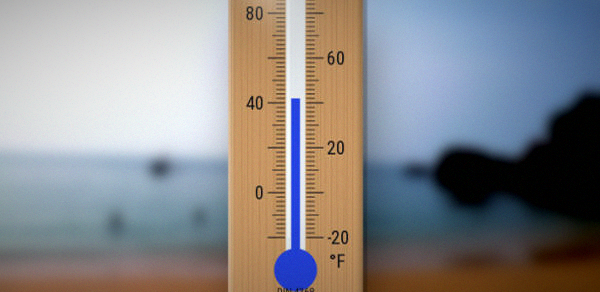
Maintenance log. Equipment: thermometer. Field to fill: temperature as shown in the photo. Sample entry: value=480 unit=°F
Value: value=42 unit=°F
